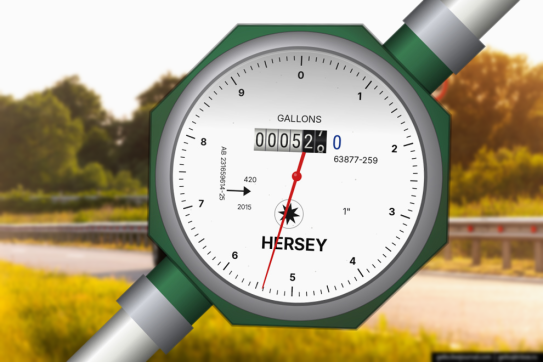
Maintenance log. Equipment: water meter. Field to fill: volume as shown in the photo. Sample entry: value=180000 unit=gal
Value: value=5275.4 unit=gal
